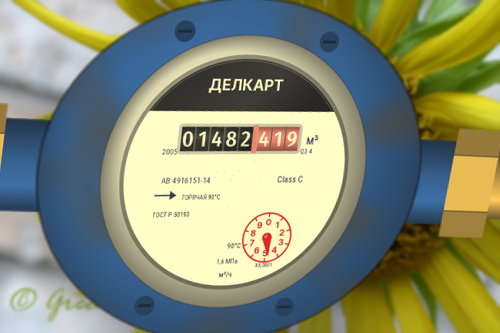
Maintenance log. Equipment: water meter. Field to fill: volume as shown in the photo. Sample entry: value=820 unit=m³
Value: value=1482.4194 unit=m³
